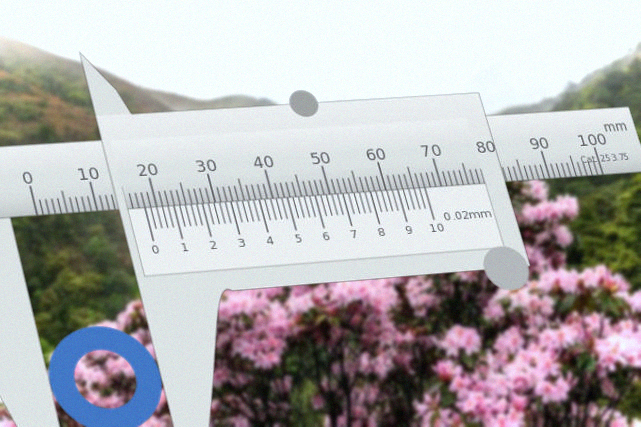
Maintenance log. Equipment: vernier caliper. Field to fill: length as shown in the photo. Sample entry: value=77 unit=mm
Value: value=18.0 unit=mm
